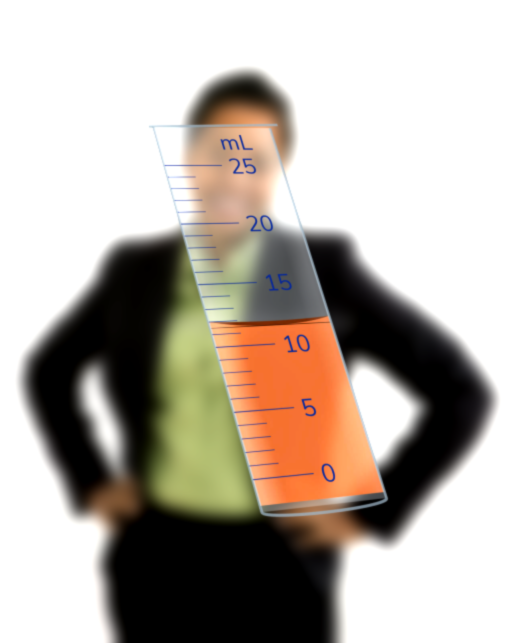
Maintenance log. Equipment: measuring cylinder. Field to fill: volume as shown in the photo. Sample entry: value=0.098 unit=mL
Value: value=11.5 unit=mL
